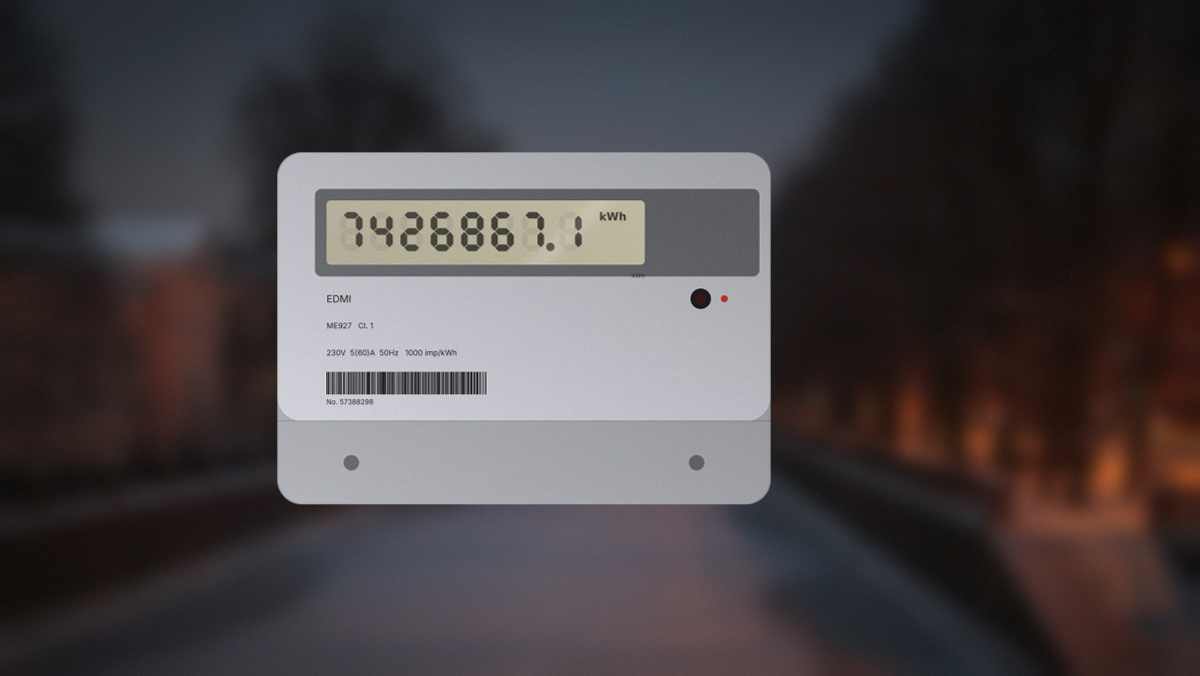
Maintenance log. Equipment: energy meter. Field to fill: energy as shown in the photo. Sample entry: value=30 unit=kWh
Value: value=7426867.1 unit=kWh
